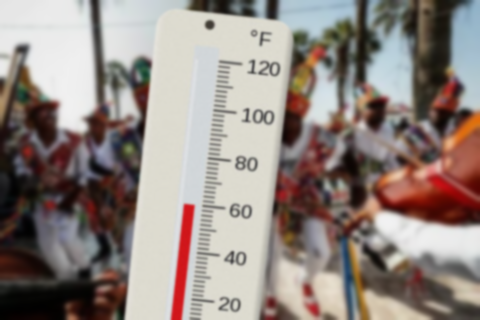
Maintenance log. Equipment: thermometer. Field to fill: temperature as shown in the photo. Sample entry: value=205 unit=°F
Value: value=60 unit=°F
